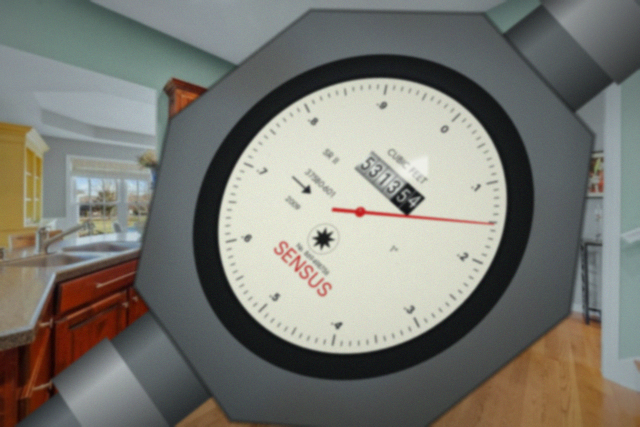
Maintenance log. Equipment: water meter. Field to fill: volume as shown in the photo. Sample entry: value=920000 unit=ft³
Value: value=531354.15 unit=ft³
